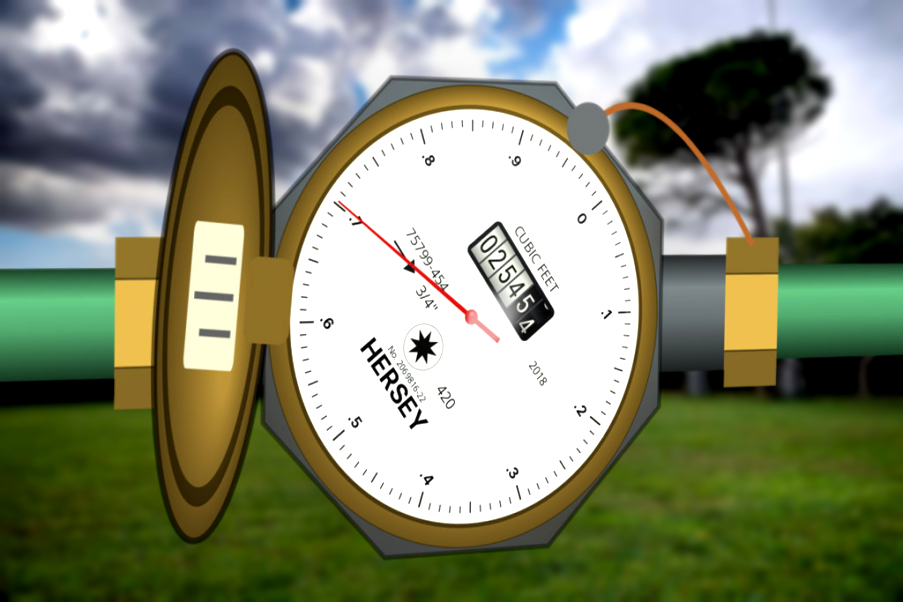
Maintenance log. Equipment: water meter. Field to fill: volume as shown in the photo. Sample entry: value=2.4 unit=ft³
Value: value=25453.70 unit=ft³
